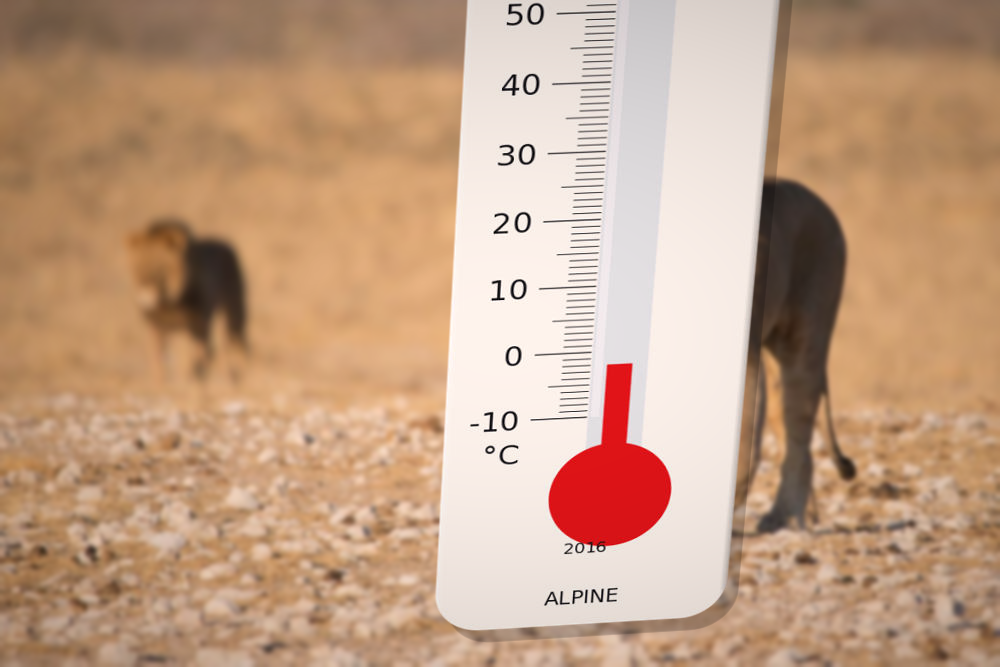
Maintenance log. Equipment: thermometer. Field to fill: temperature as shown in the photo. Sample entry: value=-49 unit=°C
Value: value=-2 unit=°C
